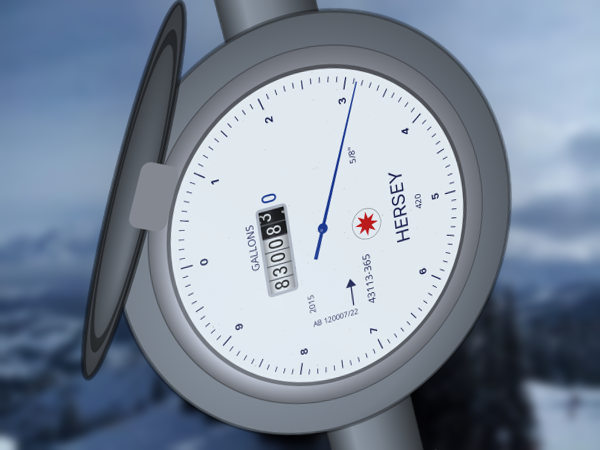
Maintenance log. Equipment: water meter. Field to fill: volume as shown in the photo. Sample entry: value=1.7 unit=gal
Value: value=8300833.1 unit=gal
